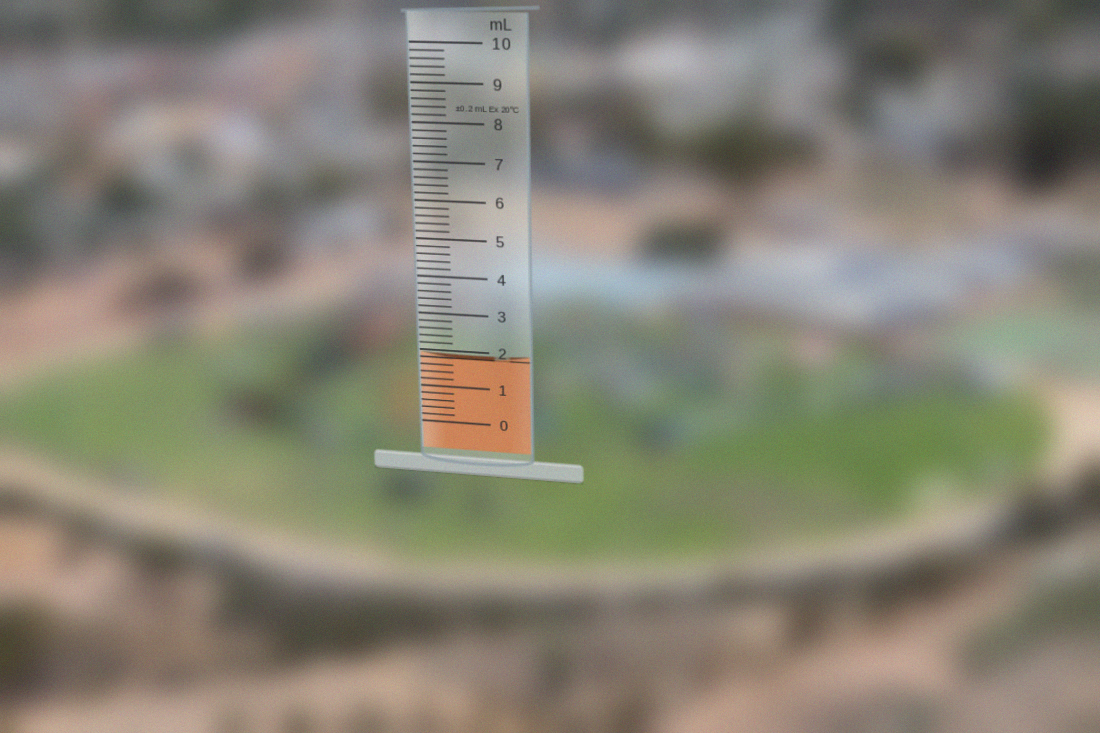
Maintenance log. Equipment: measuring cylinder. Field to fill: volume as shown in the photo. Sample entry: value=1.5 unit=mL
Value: value=1.8 unit=mL
